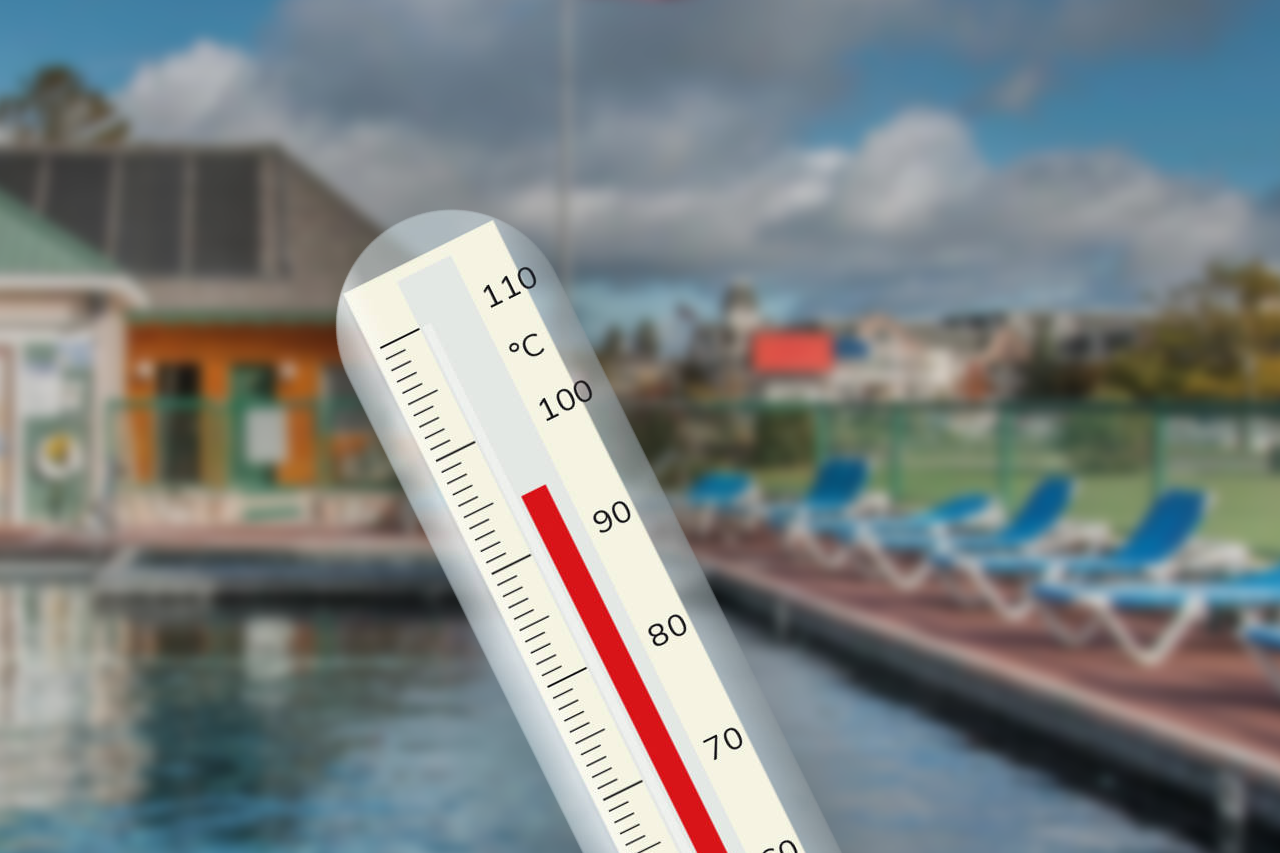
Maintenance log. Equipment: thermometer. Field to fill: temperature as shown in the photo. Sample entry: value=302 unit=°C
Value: value=94.5 unit=°C
